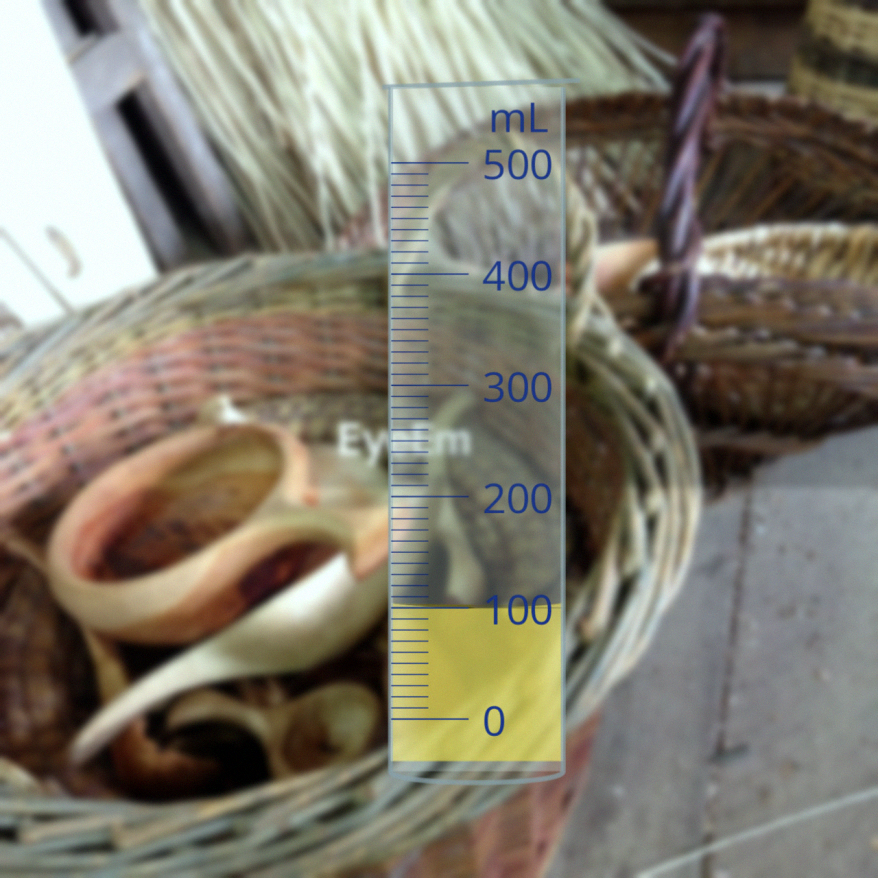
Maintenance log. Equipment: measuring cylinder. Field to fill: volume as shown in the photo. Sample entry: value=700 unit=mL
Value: value=100 unit=mL
